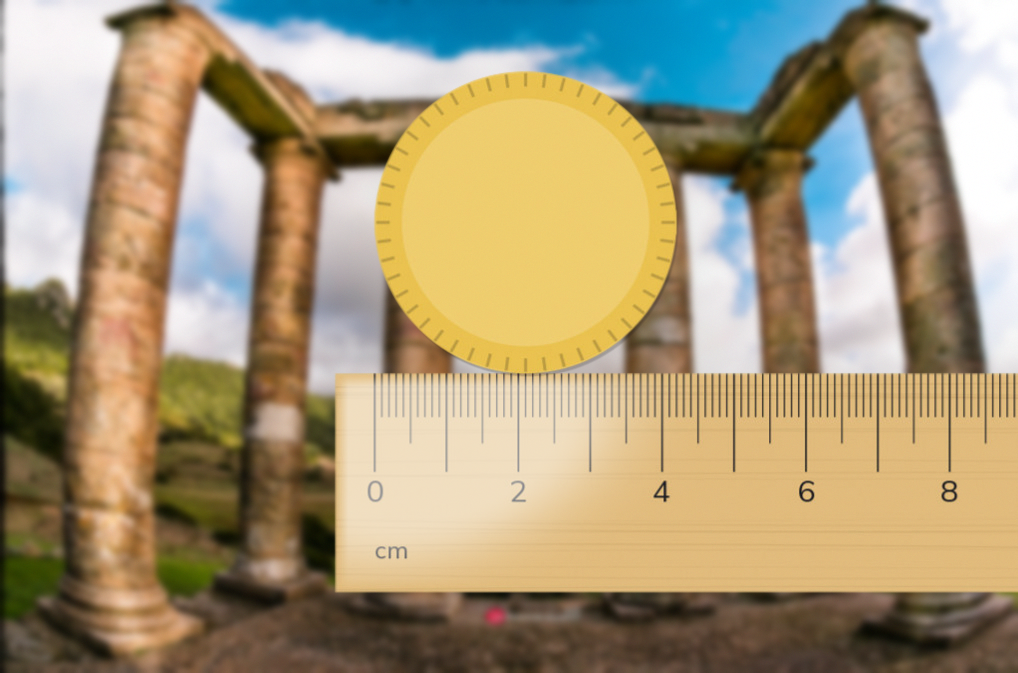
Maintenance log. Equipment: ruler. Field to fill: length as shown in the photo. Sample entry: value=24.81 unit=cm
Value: value=4.2 unit=cm
